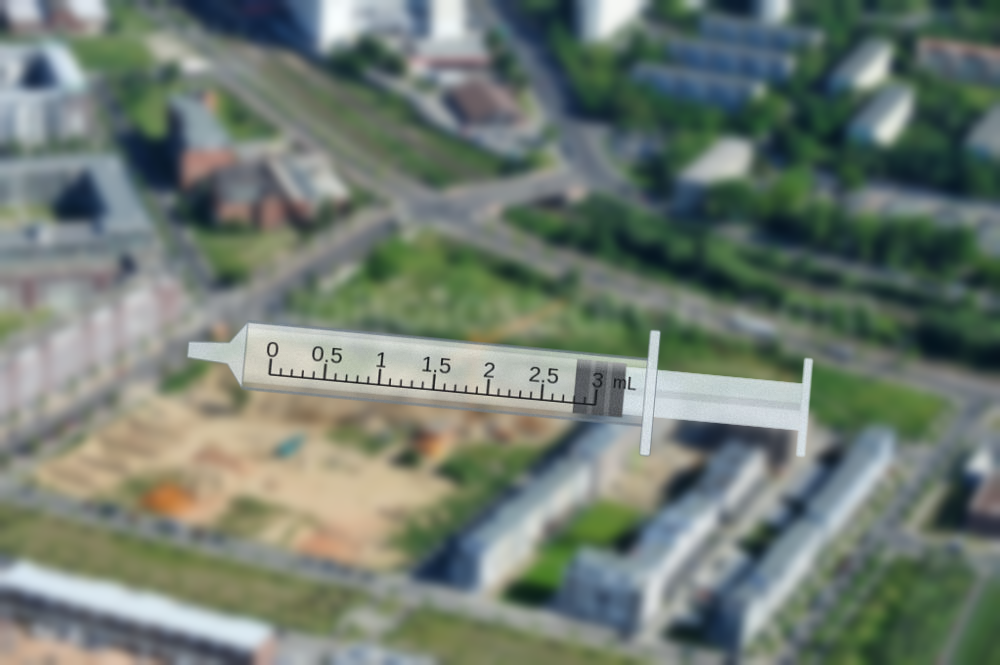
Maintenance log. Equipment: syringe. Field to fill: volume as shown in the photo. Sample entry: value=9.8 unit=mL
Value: value=2.8 unit=mL
